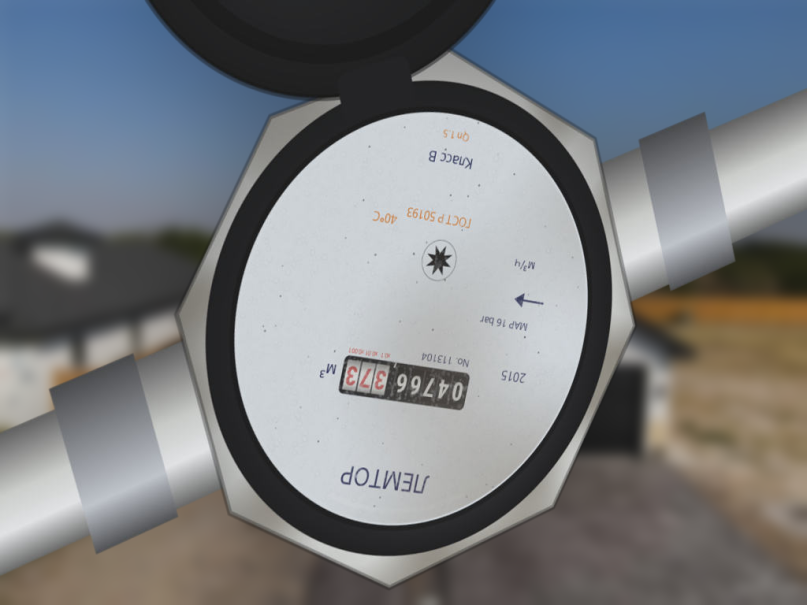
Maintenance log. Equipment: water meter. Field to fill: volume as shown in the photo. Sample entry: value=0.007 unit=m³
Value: value=4766.373 unit=m³
